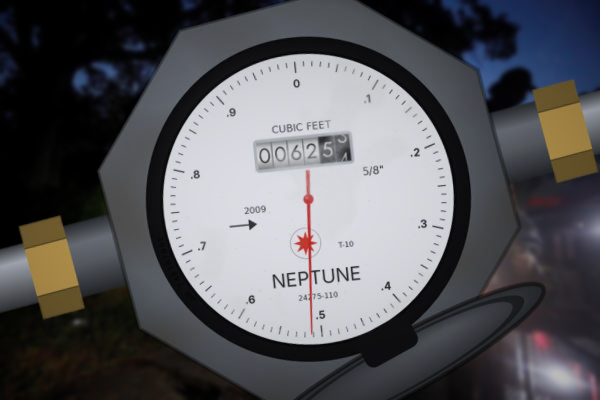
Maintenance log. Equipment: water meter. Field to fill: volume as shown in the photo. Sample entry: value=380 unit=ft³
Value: value=6253.51 unit=ft³
